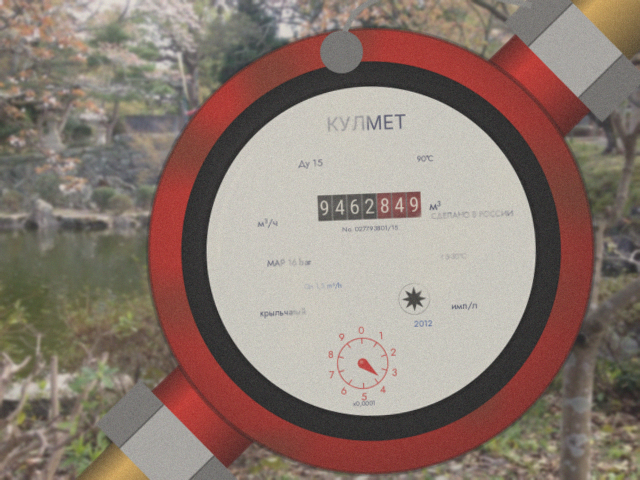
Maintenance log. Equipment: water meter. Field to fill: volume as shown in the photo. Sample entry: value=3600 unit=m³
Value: value=9462.8493 unit=m³
